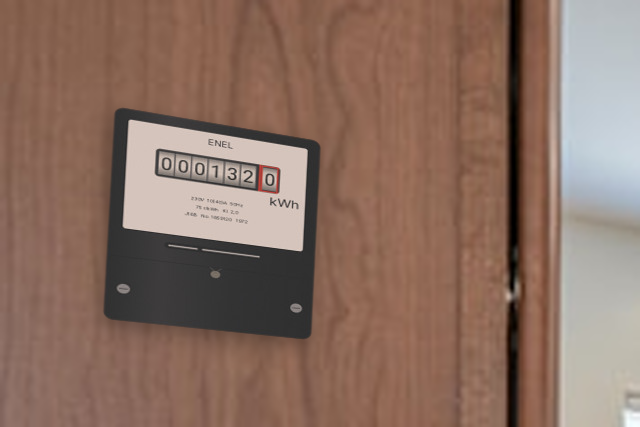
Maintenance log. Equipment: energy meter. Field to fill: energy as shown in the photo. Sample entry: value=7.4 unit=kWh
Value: value=132.0 unit=kWh
